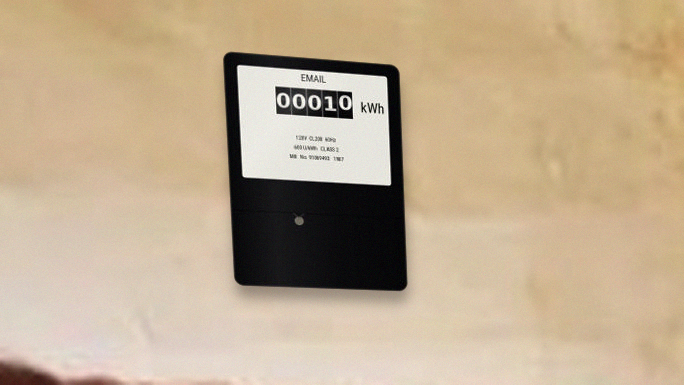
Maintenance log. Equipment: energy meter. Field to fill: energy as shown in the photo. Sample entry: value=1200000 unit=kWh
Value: value=10 unit=kWh
